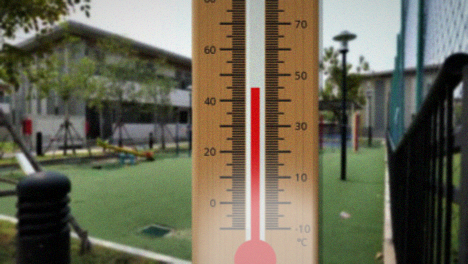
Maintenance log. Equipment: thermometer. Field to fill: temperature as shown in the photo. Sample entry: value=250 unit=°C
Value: value=45 unit=°C
